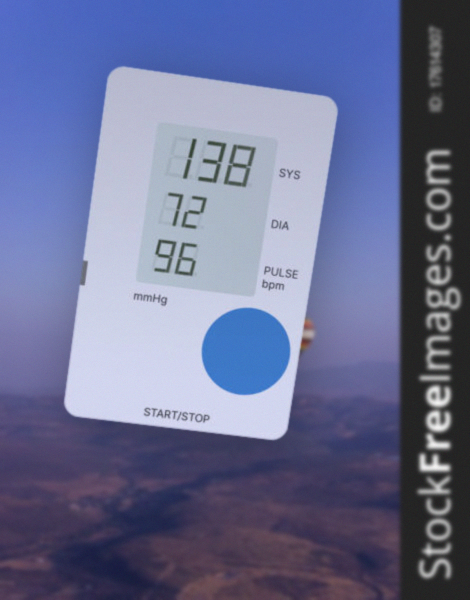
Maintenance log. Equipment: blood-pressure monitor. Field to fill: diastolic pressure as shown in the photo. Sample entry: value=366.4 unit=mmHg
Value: value=72 unit=mmHg
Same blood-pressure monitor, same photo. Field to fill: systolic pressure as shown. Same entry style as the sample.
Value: value=138 unit=mmHg
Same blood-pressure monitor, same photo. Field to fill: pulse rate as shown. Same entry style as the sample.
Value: value=96 unit=bpm
